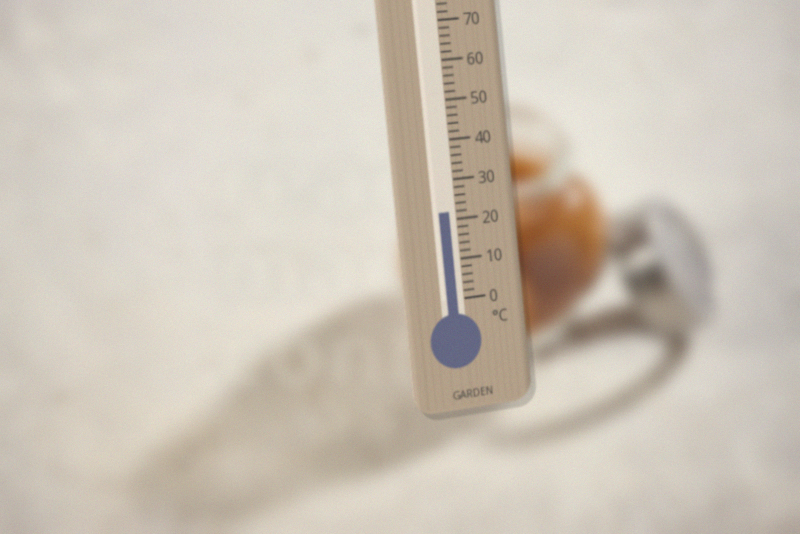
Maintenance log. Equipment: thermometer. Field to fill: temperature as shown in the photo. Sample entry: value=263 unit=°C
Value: value=22 unit=°C
